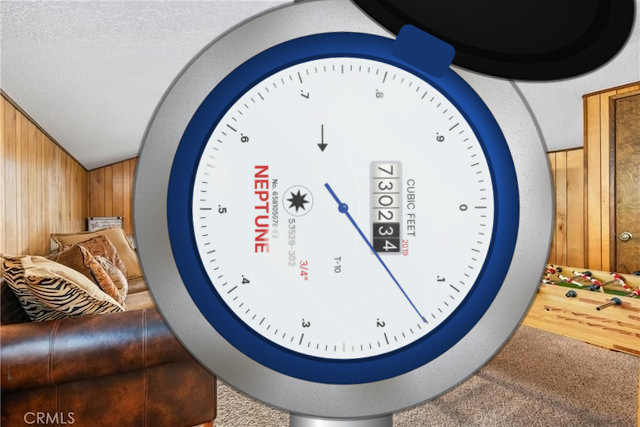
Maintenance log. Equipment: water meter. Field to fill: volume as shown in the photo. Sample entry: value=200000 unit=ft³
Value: value=730234.15 unit=ft³
